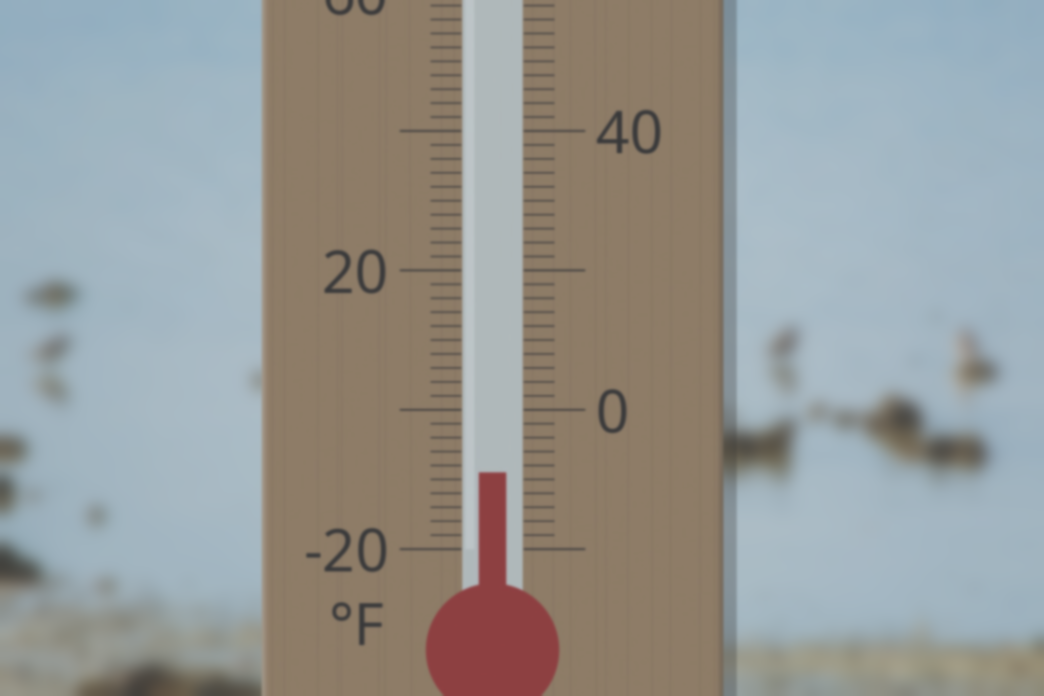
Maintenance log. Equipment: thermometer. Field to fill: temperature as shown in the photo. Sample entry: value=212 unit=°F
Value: value=-9 unit=°F
